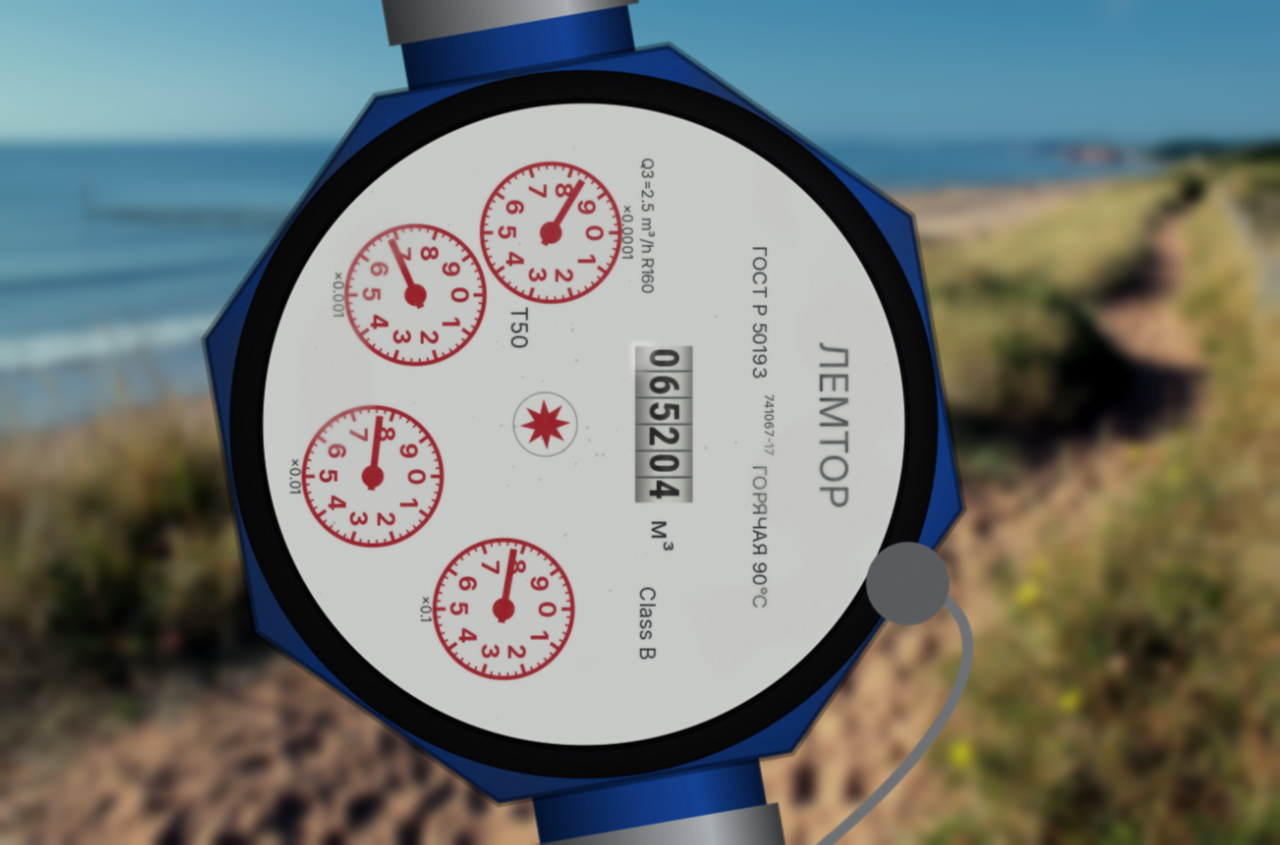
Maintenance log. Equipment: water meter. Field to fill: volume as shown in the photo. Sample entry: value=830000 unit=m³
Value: value=65204.7768 unit=m³
